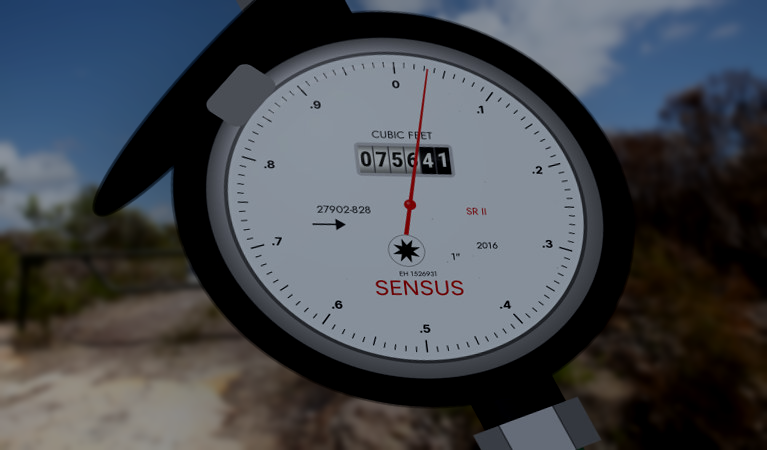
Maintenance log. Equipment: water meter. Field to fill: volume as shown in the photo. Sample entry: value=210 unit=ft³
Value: value=75641.03 unit=ft³
